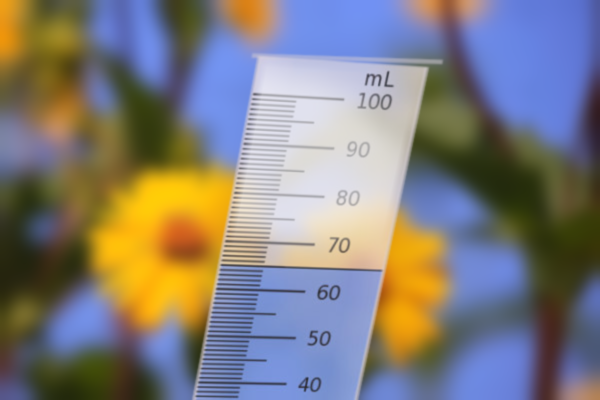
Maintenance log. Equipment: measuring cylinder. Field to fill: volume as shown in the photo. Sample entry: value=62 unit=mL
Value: value=65 unit=mL
